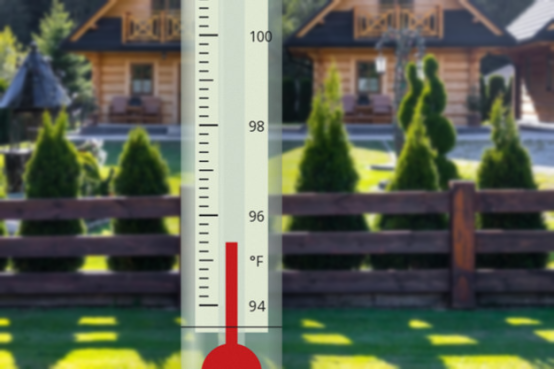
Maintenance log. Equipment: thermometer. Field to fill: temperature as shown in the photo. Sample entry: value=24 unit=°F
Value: value=95.4 unit=°F
